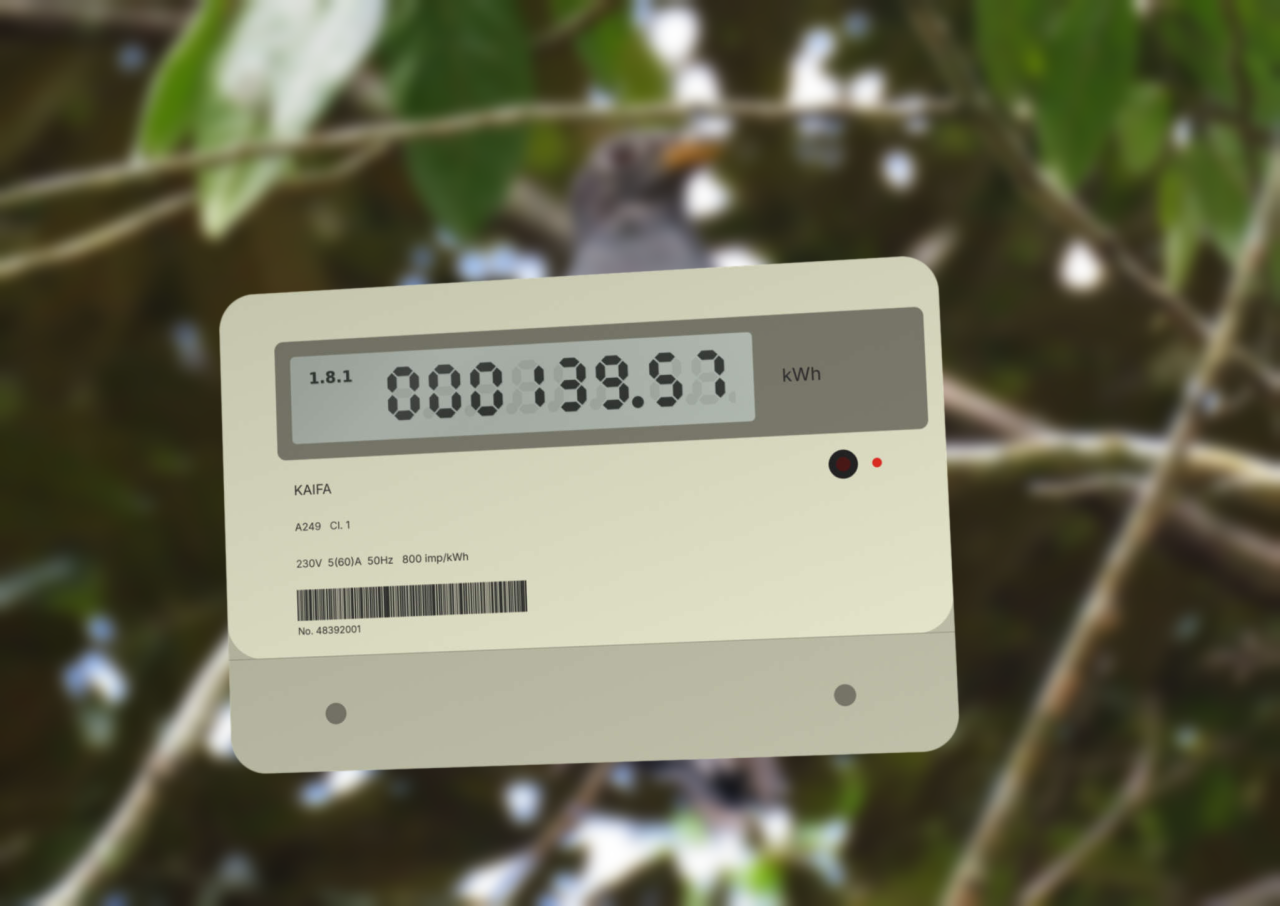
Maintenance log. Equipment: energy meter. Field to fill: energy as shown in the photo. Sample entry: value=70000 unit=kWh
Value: value=139.57 unit=kWh
